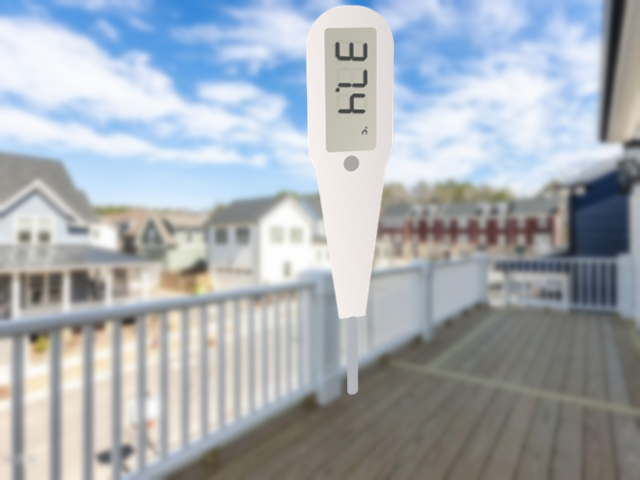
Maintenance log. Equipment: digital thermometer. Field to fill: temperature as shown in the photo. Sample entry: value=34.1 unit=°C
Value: value=37.4 unit=°C
